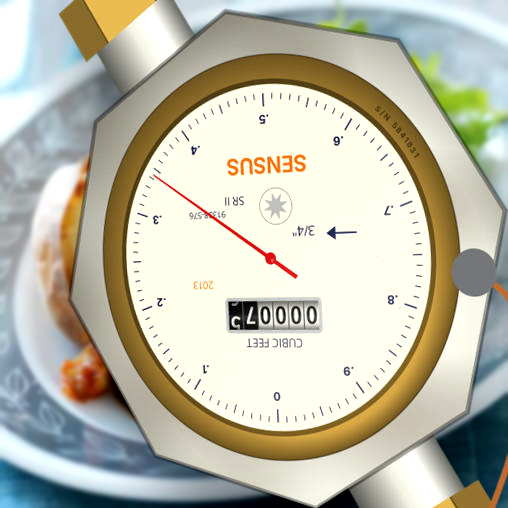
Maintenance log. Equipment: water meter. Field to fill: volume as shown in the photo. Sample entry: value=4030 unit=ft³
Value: value=75.34 unit=ft³
